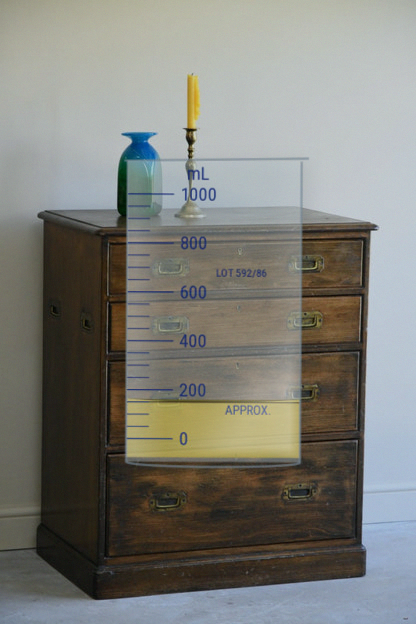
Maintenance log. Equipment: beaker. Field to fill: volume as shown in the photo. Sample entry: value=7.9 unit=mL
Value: value=150 unit=mL
